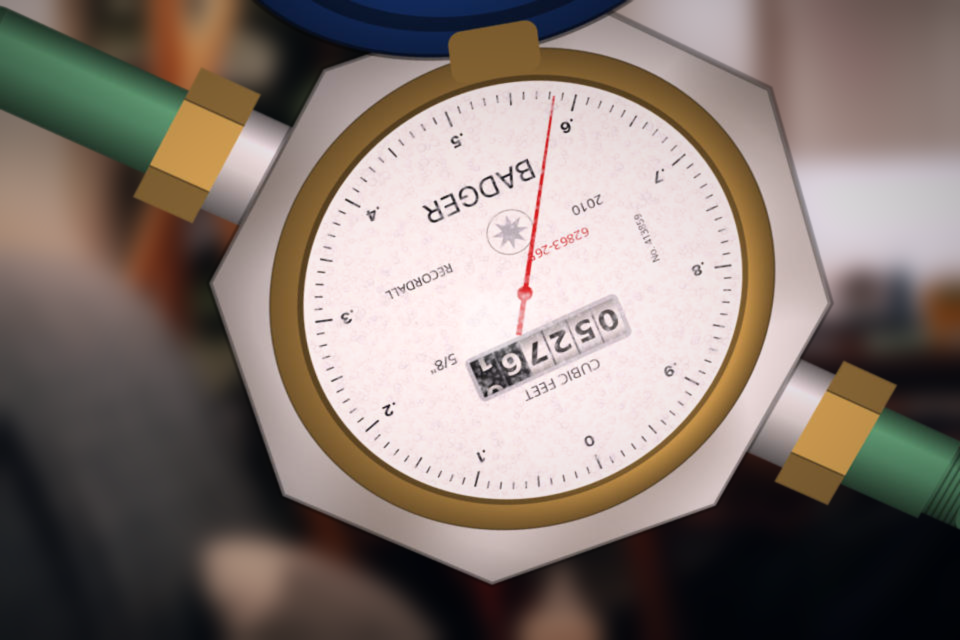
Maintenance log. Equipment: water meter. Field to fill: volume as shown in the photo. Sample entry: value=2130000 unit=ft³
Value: value=52760.58 unit=ft³
